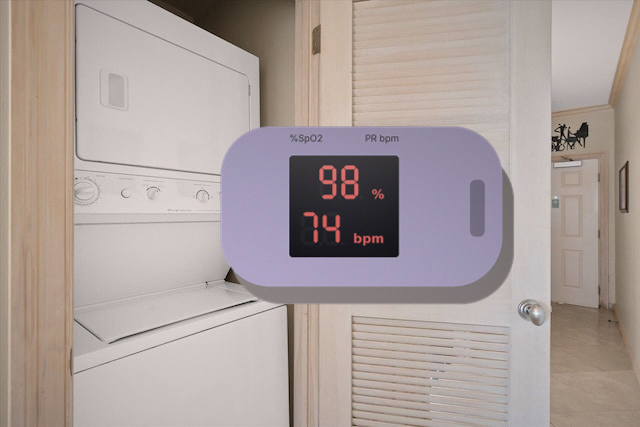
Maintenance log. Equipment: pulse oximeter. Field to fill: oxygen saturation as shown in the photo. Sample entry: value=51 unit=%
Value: value=98 unit=%
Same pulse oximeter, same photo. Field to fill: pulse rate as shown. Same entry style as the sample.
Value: value=74 unit=bpm
